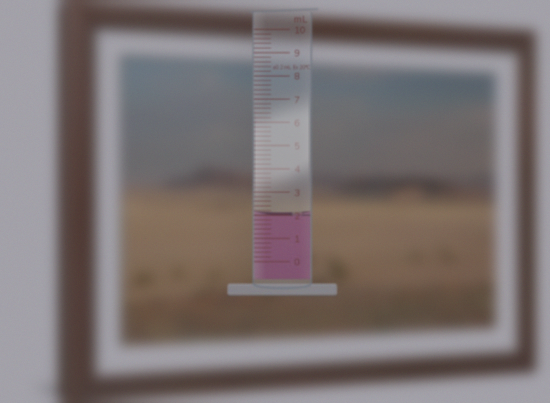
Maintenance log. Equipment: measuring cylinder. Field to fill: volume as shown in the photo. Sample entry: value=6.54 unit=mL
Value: value=2 unit=mL
